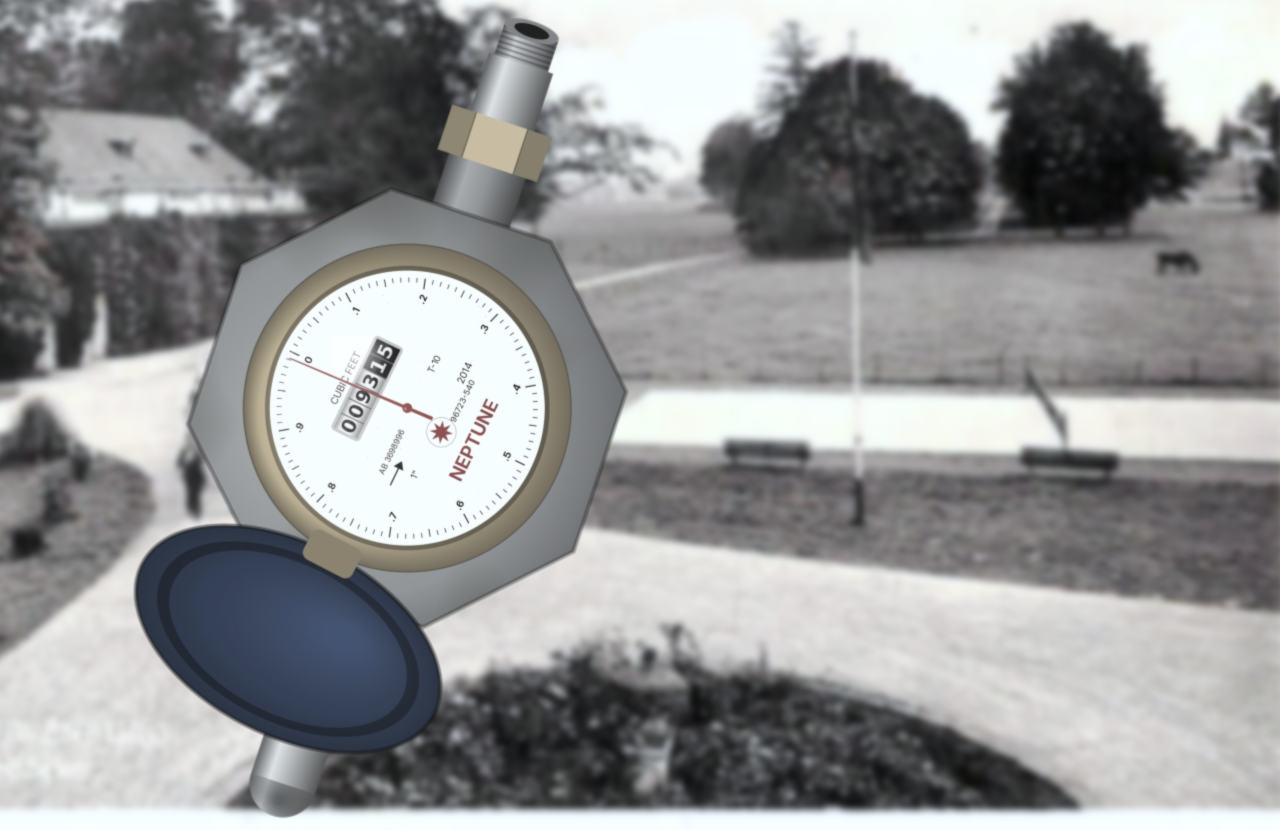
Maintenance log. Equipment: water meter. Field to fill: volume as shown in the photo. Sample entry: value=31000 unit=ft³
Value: value=9314.99 unit=ft³
